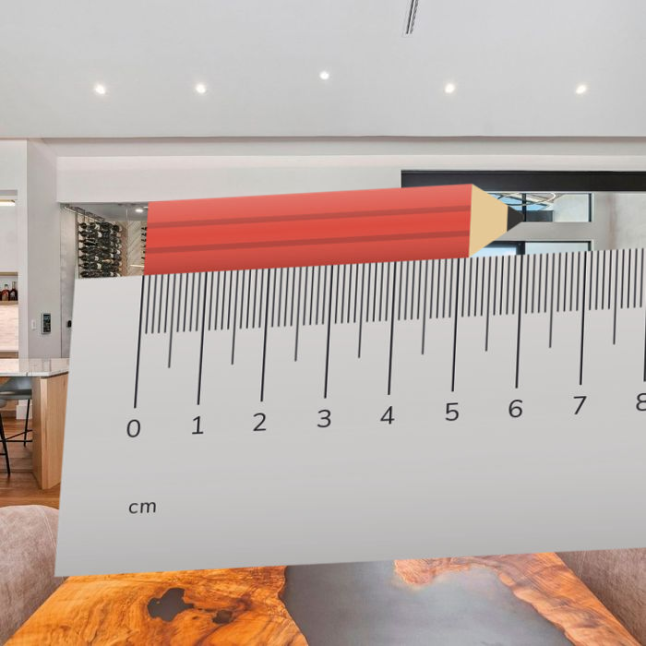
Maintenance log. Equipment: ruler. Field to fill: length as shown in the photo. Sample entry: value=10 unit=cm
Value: value=6 unit=cm
